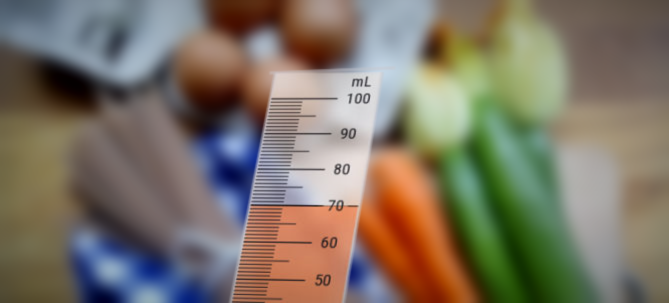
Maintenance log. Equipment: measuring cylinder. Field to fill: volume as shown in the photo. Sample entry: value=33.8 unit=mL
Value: value=70 unit=mL
